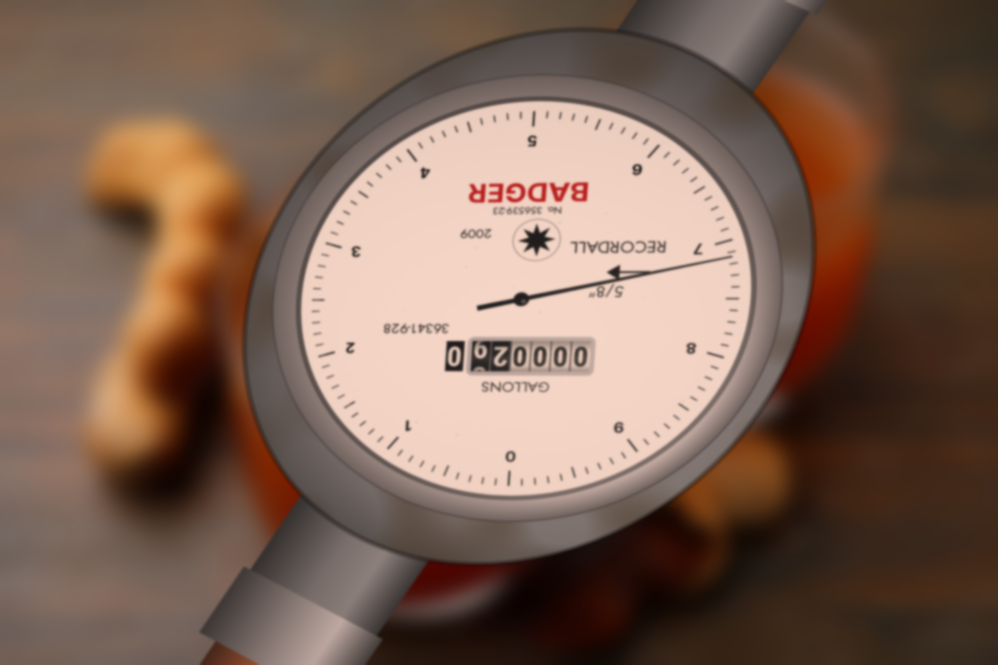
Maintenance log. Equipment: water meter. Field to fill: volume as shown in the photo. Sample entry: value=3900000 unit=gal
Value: value=287.1 unit=gal
